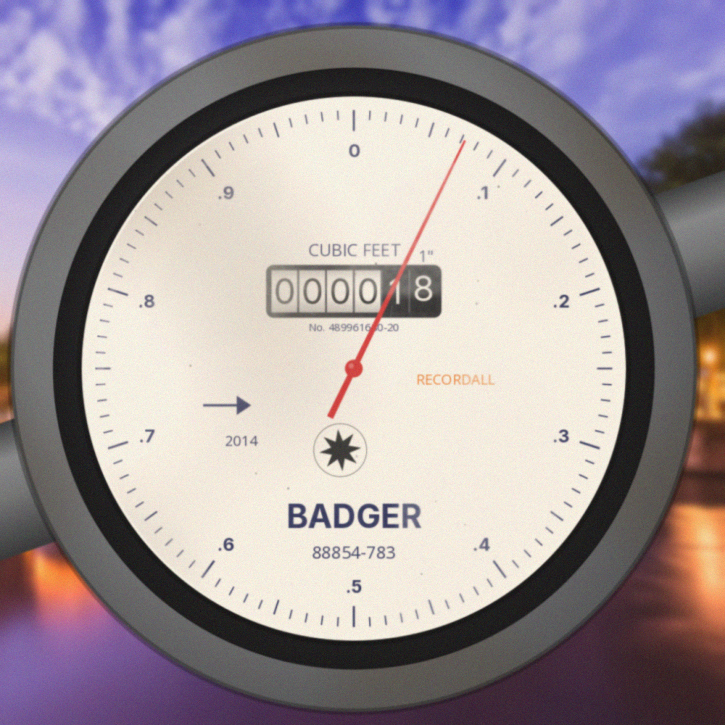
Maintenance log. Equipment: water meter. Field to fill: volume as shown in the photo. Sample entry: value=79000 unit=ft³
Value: value=18.07 unit=ft³
